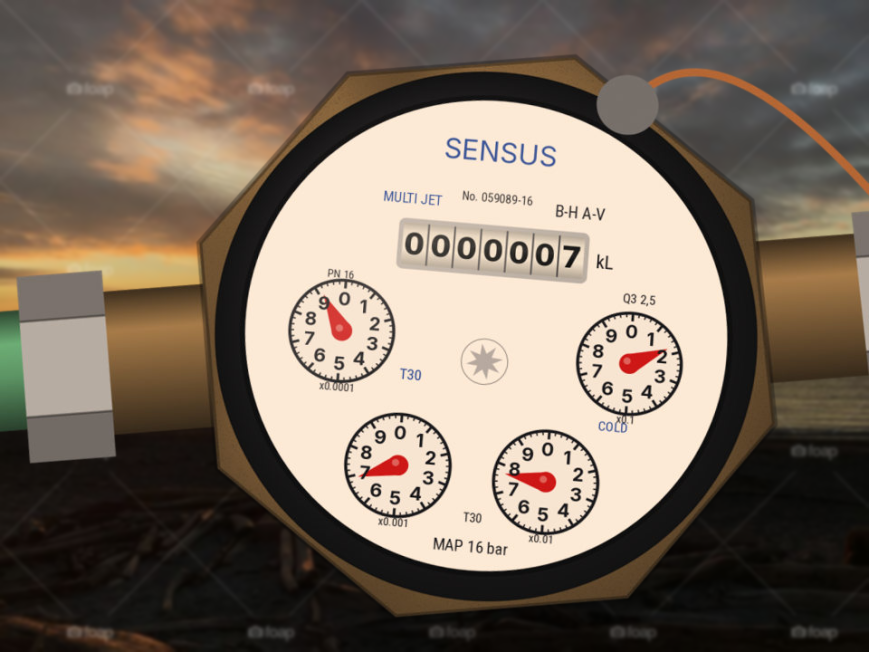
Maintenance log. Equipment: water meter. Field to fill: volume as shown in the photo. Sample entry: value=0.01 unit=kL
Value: value=7.1769 unit=kL
